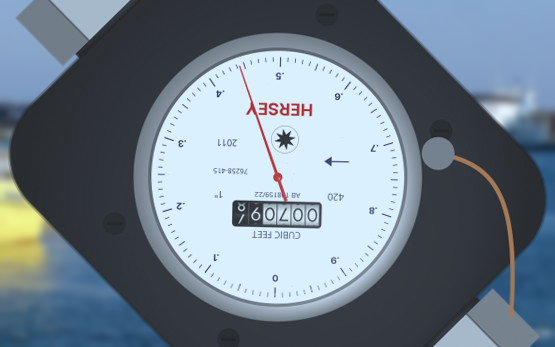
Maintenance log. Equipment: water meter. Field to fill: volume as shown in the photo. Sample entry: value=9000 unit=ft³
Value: value=7097.44 unit=ft³
